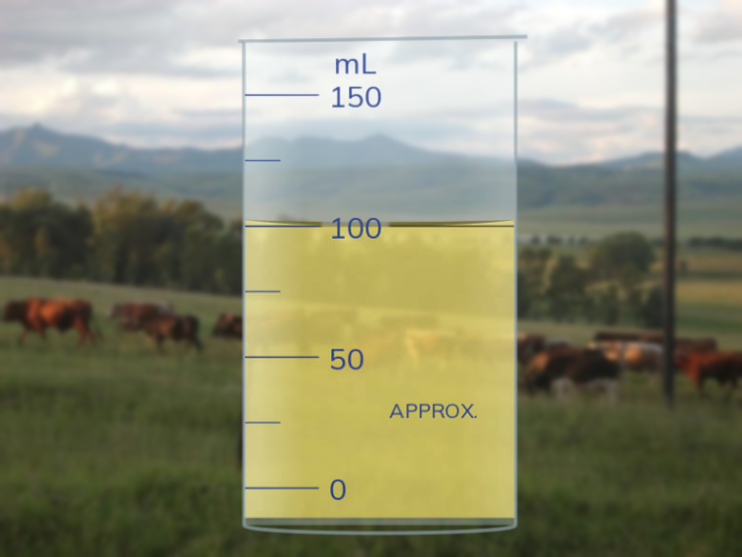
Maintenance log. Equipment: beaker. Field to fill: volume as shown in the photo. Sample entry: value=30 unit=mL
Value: value=100 unit=mL
